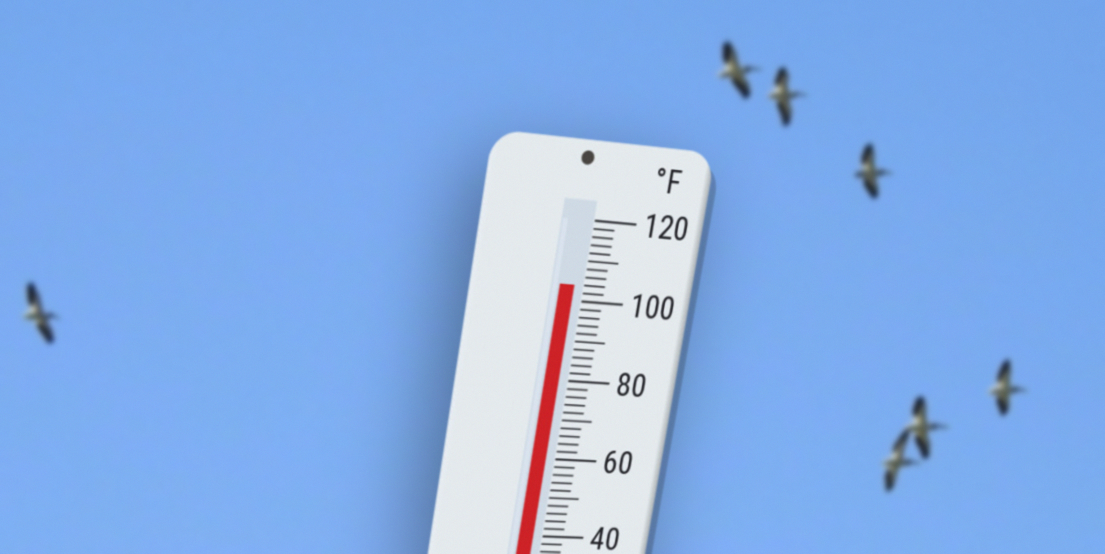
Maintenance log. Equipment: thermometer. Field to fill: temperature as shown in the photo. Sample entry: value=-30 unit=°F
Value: value=104 unit=°F
